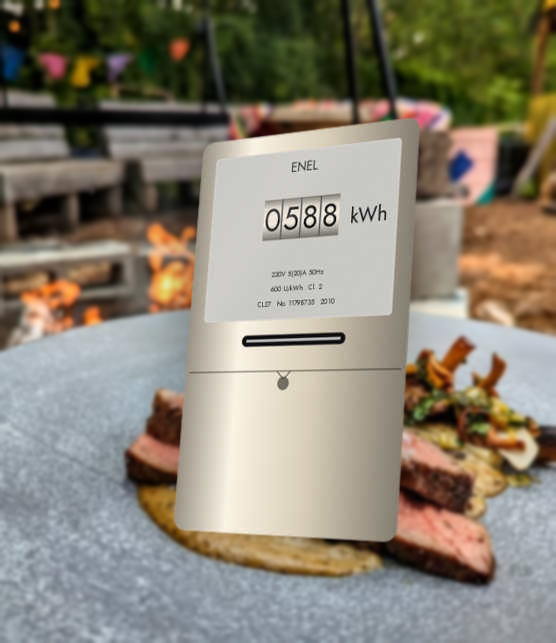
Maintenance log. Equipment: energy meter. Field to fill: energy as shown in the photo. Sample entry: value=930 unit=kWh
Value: value=588 unit=kWh
